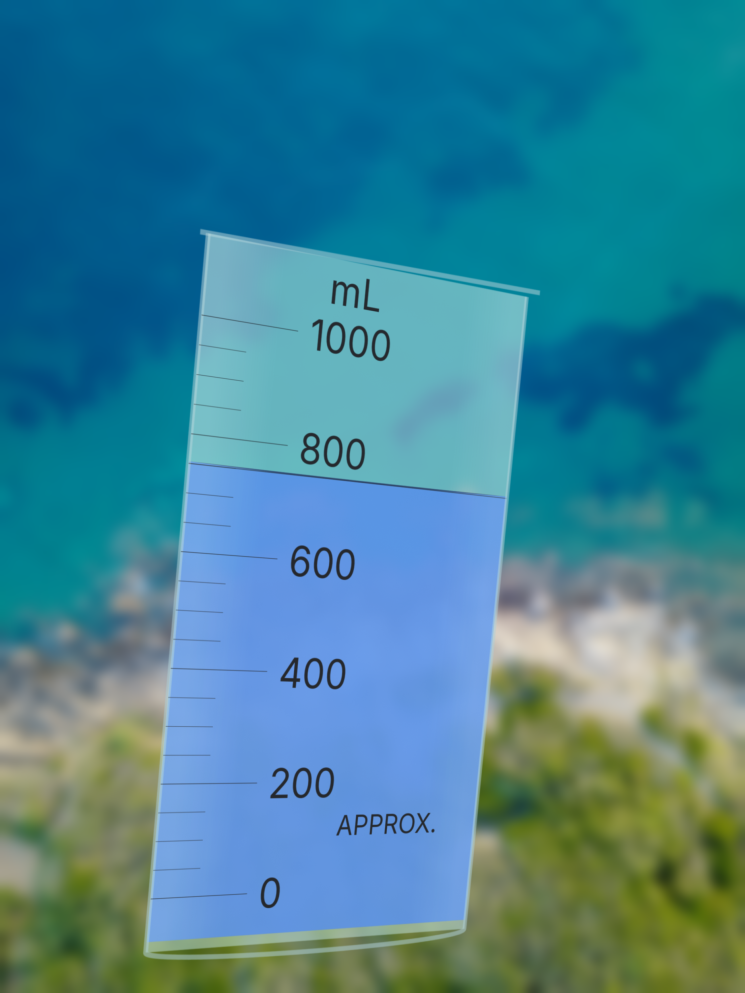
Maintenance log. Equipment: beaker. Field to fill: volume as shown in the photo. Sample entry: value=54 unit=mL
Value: value=750 unit=mL
